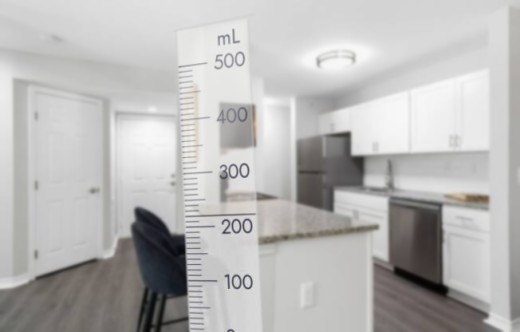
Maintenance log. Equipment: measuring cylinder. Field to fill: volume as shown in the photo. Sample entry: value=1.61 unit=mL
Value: value=220 unit=mL
